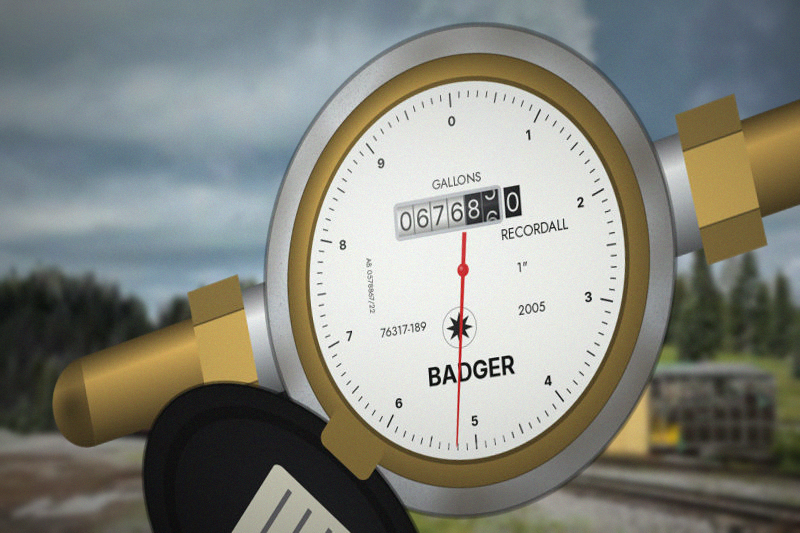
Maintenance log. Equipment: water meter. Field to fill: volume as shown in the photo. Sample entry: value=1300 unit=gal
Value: value=676855.2 unit=gal
